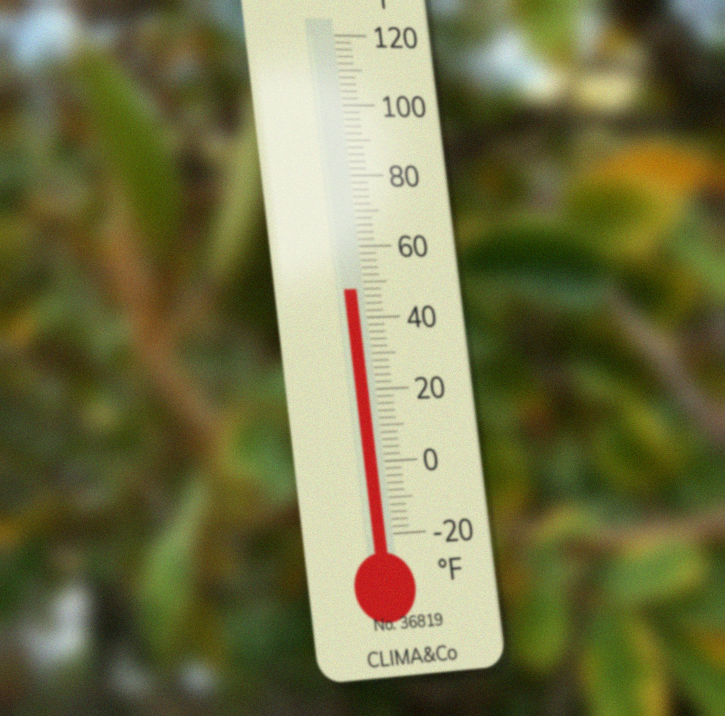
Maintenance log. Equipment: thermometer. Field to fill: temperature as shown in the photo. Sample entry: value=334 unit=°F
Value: value=48 unit=°F
